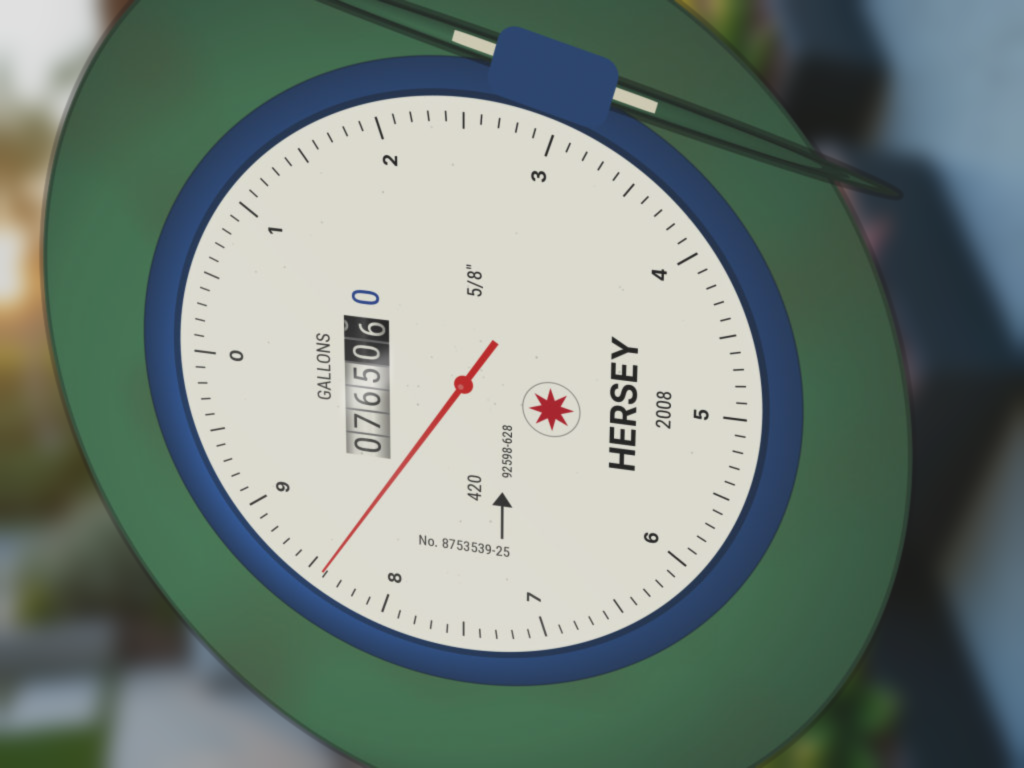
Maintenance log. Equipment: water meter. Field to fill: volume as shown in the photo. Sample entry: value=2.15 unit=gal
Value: value=765058.4 unit=gal
